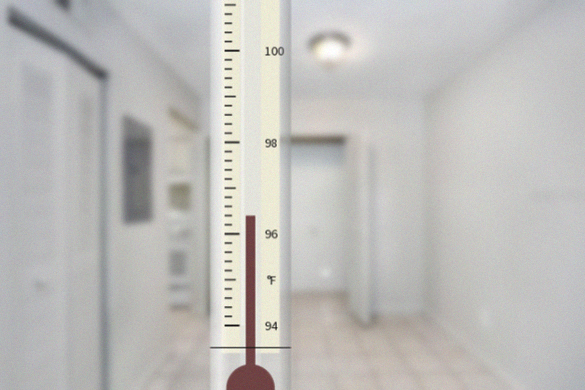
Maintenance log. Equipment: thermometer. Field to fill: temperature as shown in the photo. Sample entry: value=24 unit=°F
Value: value=96.4 unit=°F
